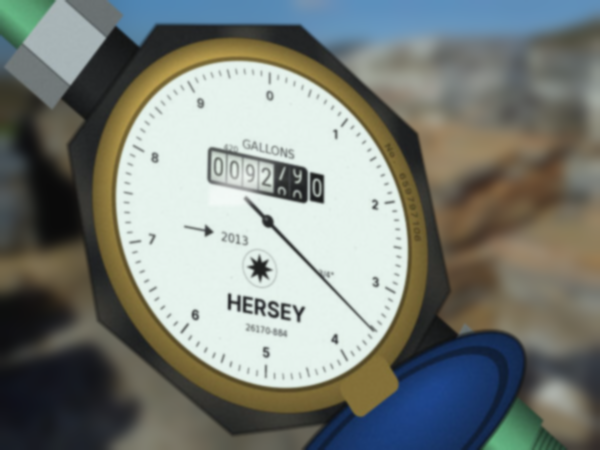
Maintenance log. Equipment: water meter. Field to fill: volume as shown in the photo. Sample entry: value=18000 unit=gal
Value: value=92793.5 unit=gal
